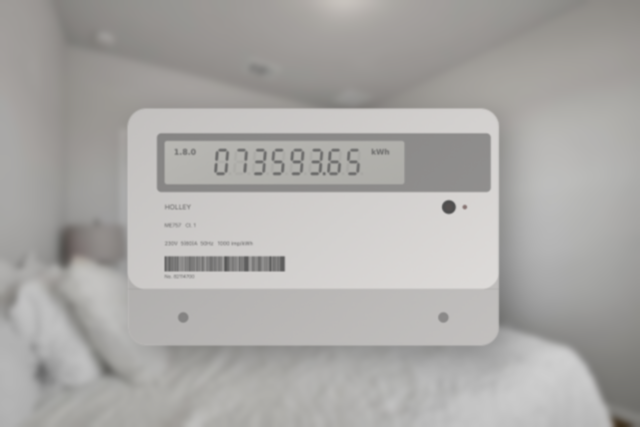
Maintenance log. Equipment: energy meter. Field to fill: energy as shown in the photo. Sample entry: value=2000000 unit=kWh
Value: value=73593.65 unit=kWh
